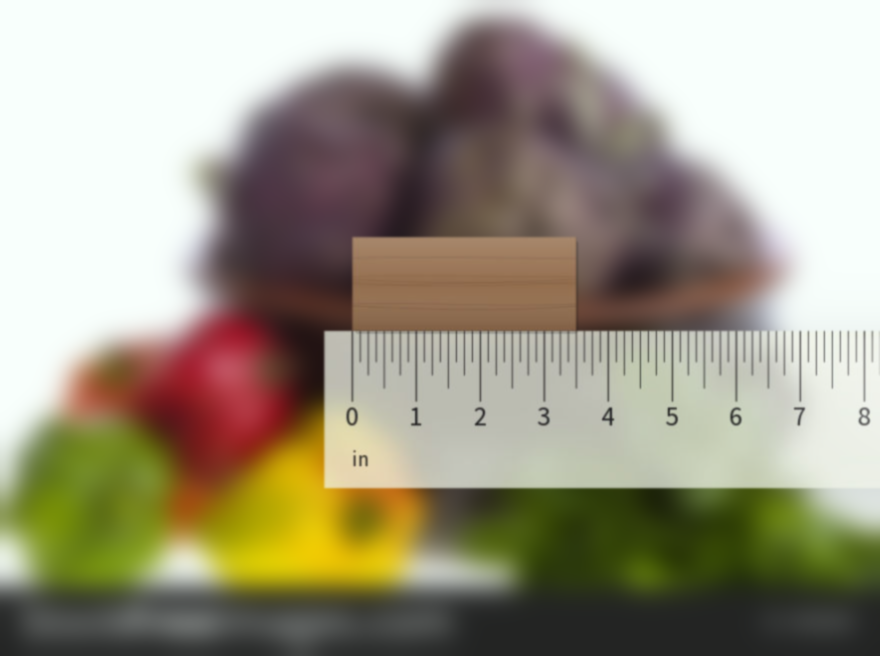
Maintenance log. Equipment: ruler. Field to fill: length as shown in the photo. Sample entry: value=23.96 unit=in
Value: value=3.5 unit=in
